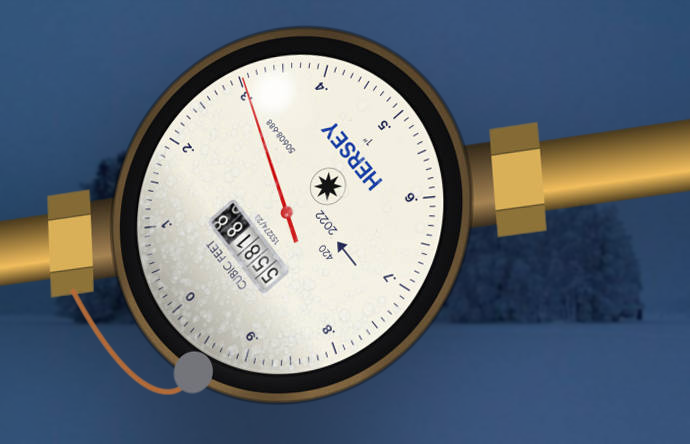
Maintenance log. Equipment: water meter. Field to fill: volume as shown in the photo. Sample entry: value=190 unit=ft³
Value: value=558188.30 unit=ft³
